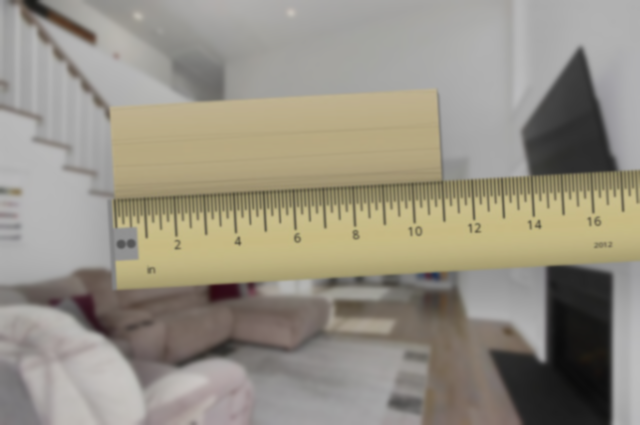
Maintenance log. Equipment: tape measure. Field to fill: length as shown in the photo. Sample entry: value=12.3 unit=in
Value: value=11 unit=in
